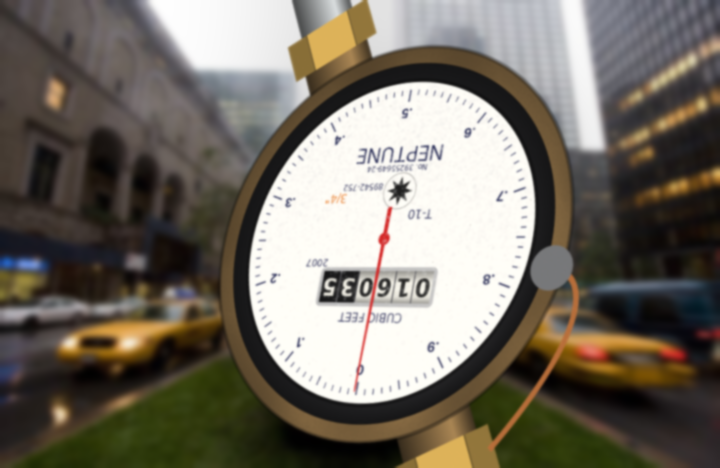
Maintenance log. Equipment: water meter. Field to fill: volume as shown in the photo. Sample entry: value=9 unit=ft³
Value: value=16035.00 unit=ft³
